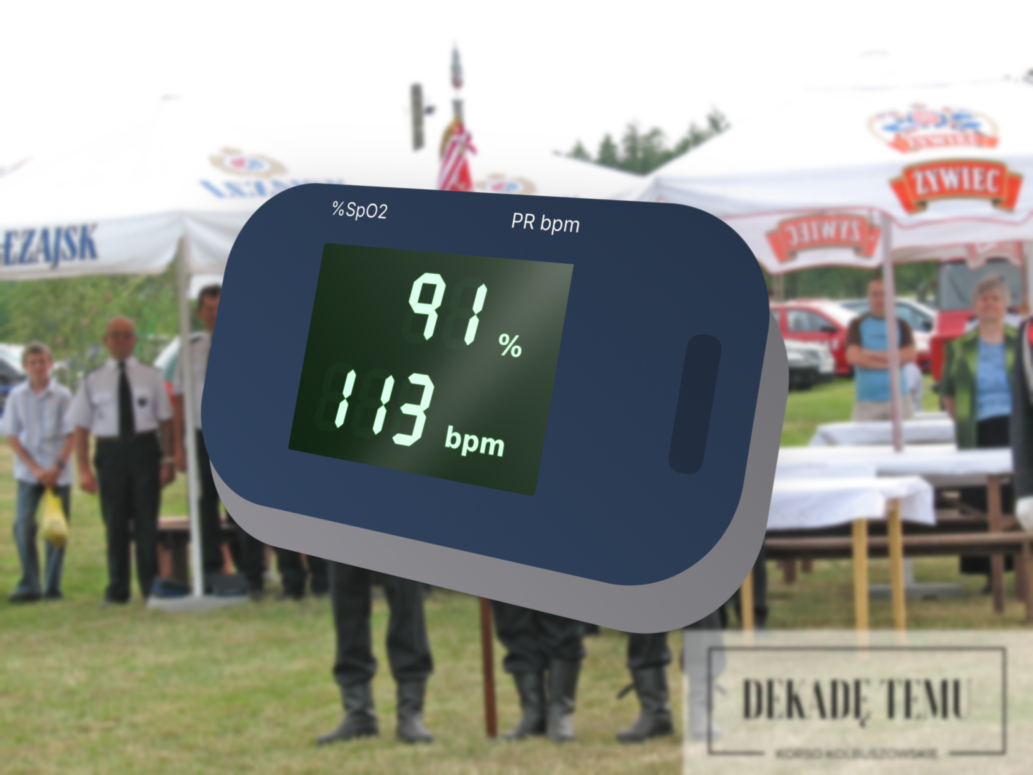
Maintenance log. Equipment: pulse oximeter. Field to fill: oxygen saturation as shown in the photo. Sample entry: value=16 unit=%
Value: value=91 unit=%
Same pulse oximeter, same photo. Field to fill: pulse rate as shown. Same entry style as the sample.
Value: value=113 unit=bpm
